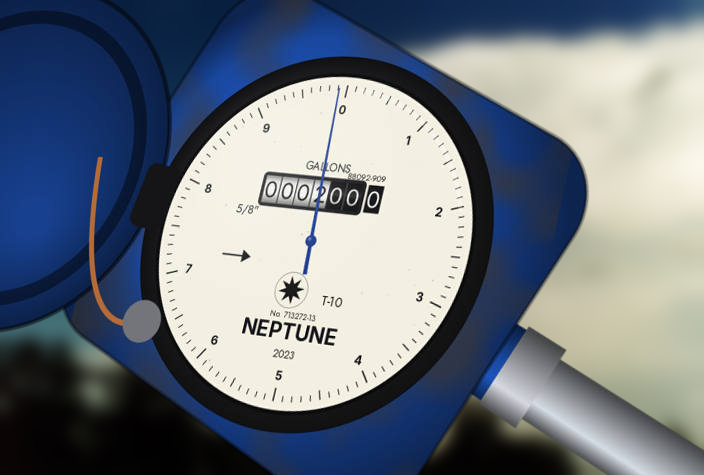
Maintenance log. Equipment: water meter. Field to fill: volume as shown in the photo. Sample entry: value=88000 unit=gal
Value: value=1999.9 unit=gal
